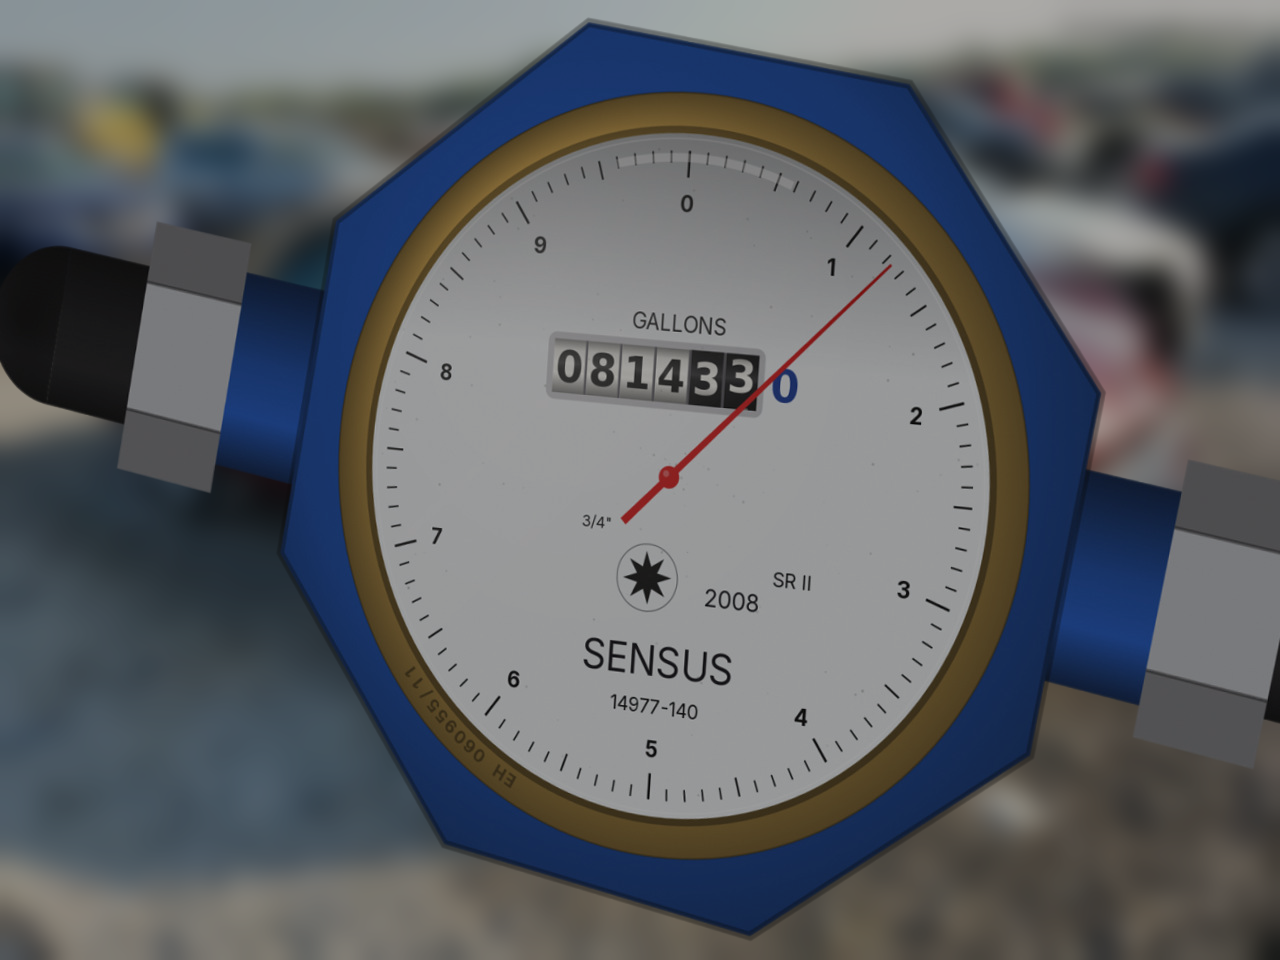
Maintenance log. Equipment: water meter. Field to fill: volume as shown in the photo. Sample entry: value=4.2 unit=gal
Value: value=814331.2 unit=gal
